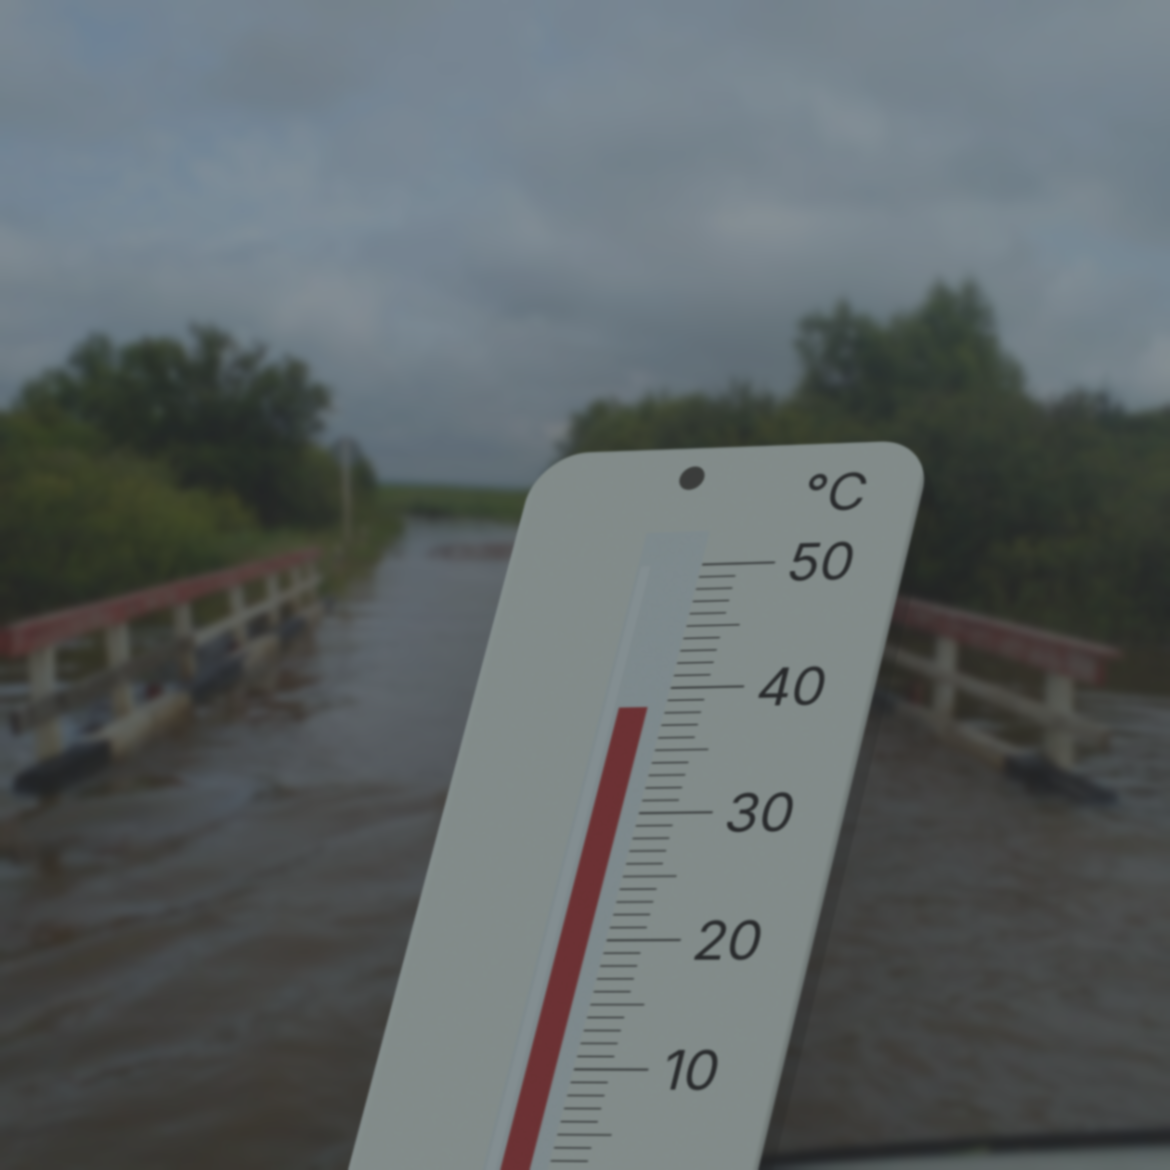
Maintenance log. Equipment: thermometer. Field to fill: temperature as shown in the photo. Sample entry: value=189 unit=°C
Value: value=38.5 unit=°C
